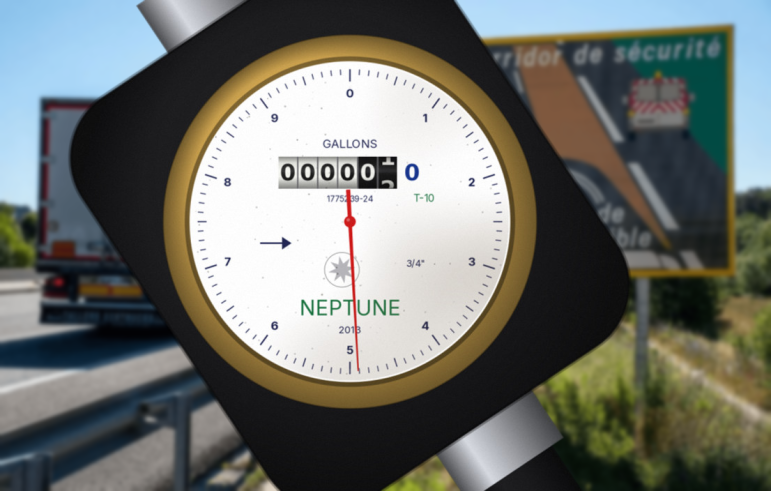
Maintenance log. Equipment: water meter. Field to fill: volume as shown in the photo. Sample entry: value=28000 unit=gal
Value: value=14.9 unit=gal
